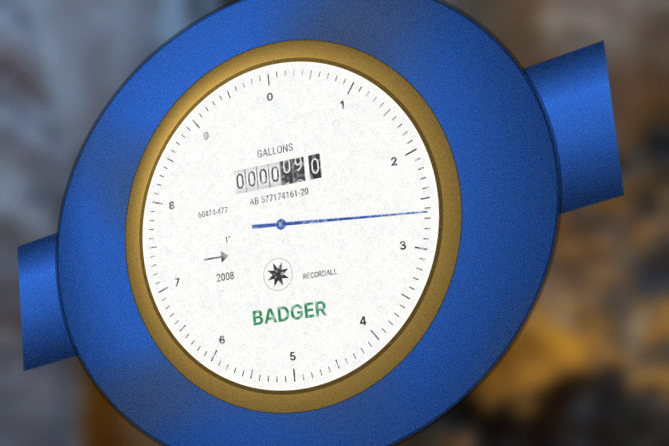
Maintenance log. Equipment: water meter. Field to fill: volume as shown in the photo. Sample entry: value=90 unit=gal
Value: value=92.6 unit=gal
